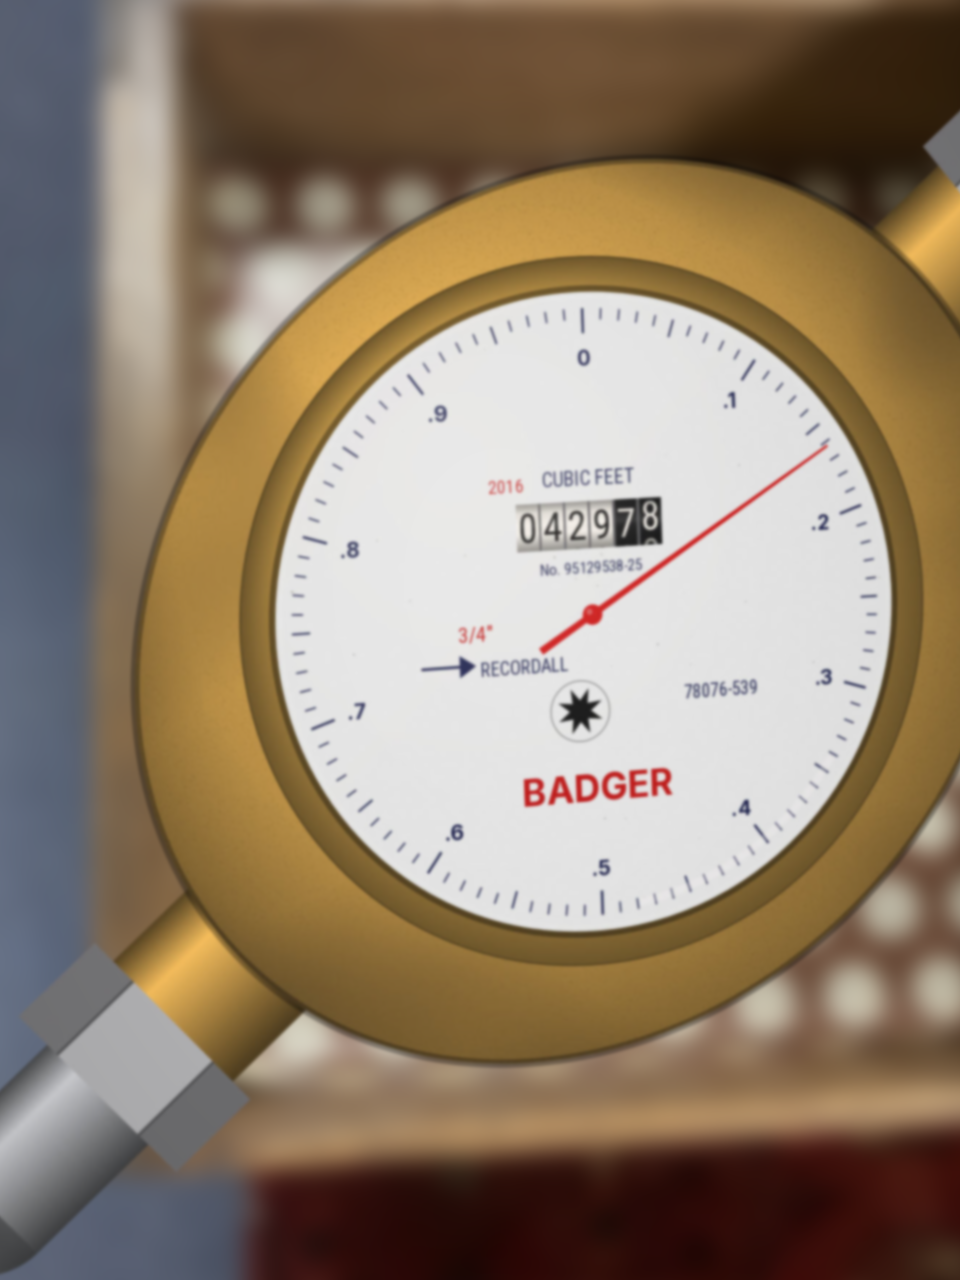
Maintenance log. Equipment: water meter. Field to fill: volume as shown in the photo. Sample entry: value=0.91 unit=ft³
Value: value=42978.16 unit=ft³
